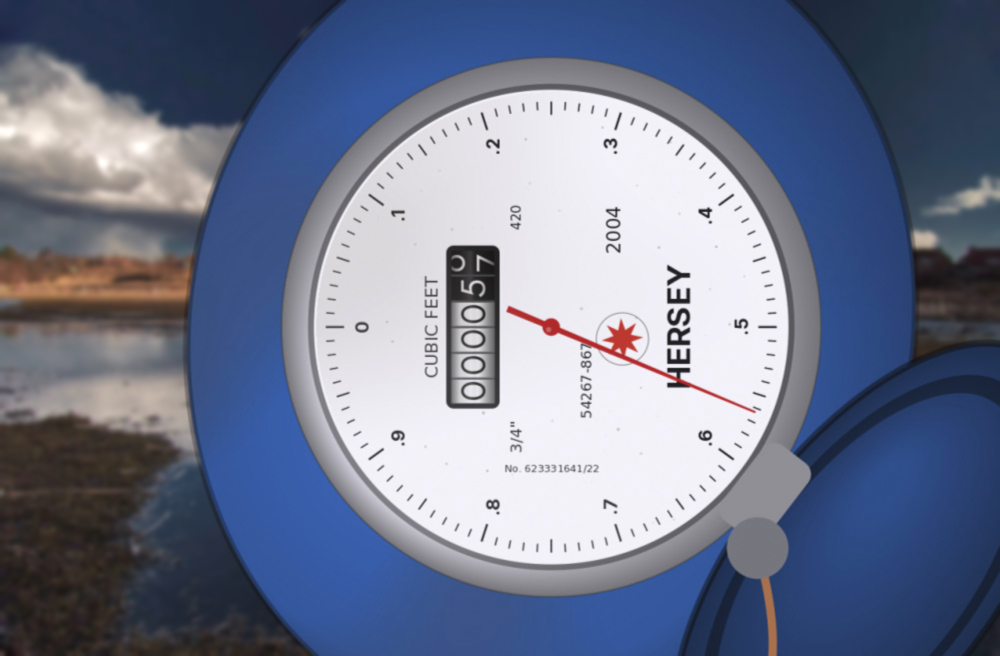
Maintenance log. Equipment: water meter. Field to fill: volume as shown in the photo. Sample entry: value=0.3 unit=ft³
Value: value=56.56 unit=ft³
